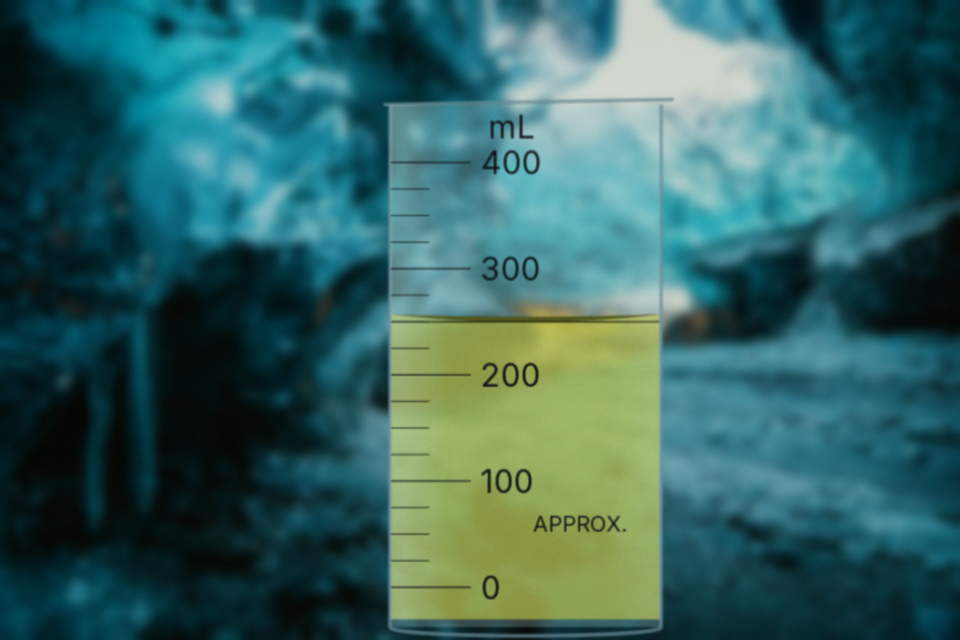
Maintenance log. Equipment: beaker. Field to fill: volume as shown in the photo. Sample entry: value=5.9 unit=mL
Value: value=250 unit=mL
